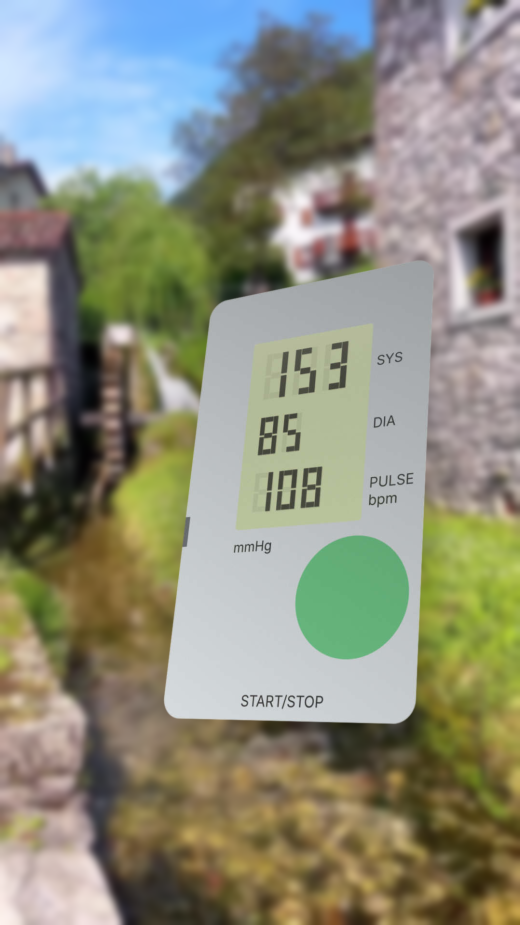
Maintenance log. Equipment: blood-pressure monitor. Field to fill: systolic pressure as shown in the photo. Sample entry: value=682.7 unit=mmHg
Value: value=153 unit=mmHg
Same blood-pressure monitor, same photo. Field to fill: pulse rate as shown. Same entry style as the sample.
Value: value=108 unit=bpm
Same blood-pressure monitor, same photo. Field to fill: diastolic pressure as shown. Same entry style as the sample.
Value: value=85 unit=mmHg
